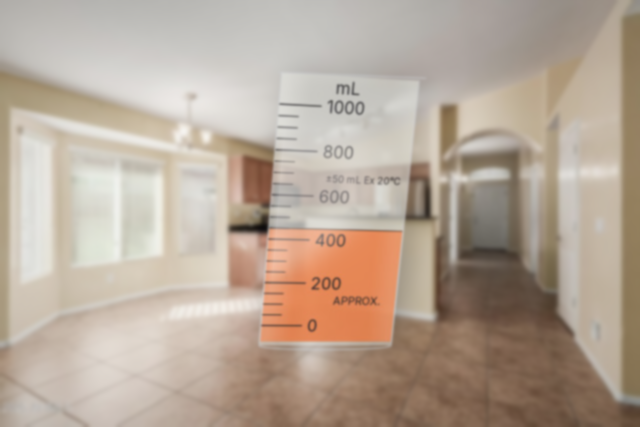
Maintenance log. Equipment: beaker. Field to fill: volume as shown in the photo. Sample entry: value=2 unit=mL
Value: value=450 unit=mL
